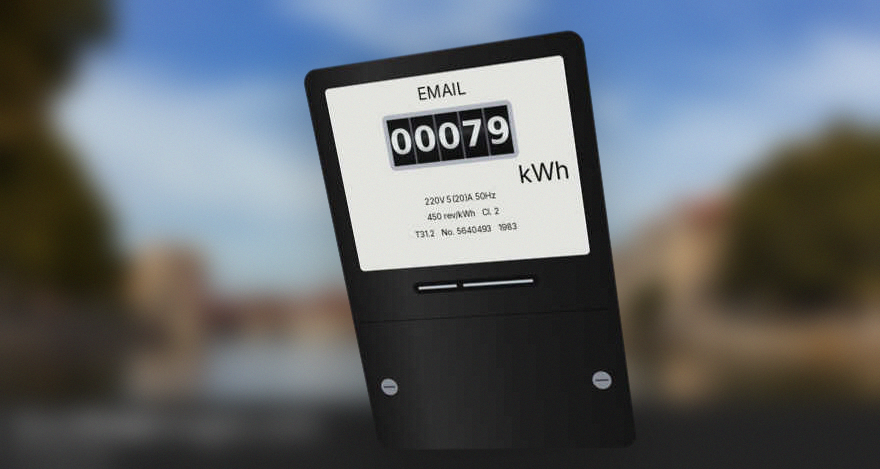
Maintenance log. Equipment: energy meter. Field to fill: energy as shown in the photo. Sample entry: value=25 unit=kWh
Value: value=79 unit=kWh
